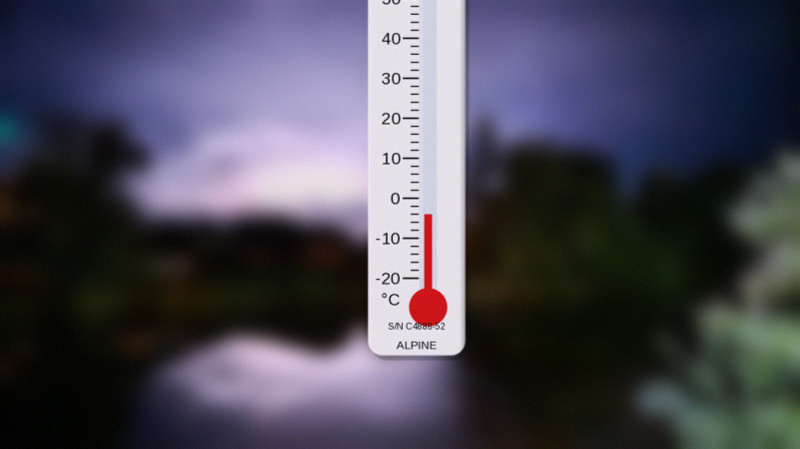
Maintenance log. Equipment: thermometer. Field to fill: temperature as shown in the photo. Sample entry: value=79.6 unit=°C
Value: value=-4 unit=°C
